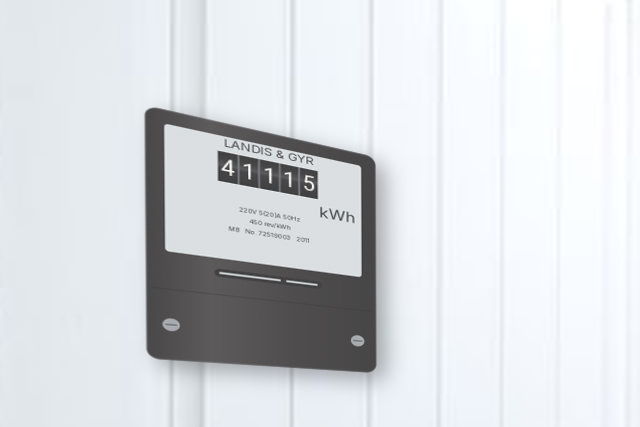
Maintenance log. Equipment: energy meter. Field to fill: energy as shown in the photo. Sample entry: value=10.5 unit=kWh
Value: value=41115 unit=kWh
